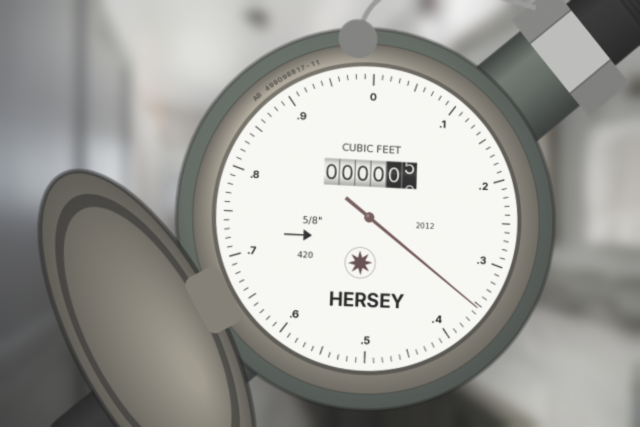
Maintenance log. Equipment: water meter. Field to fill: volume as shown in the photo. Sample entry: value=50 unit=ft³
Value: value=5.35 unit=ft³
